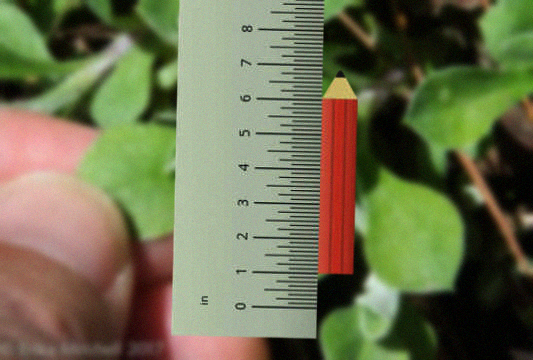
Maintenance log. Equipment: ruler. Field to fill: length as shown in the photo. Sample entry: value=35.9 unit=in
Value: value=5.875 unit=in
